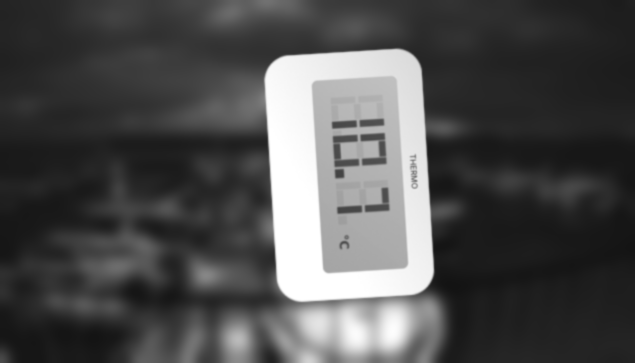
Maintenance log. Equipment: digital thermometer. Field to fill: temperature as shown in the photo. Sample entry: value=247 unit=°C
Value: value=10.7 unit=°C
